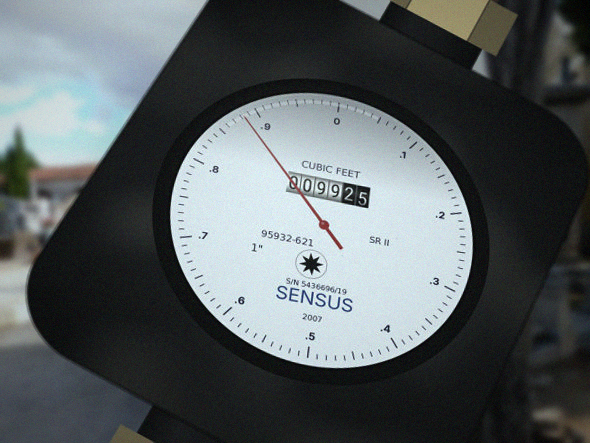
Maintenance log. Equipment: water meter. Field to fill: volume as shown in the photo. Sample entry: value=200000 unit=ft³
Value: value=9924.88 unit=ft³
